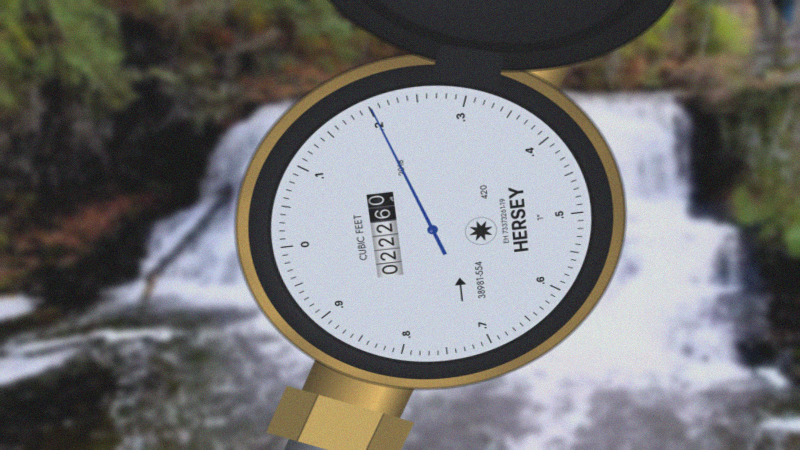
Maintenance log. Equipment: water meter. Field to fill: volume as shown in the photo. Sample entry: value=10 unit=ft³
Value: value=22260.20 unit=ft³
